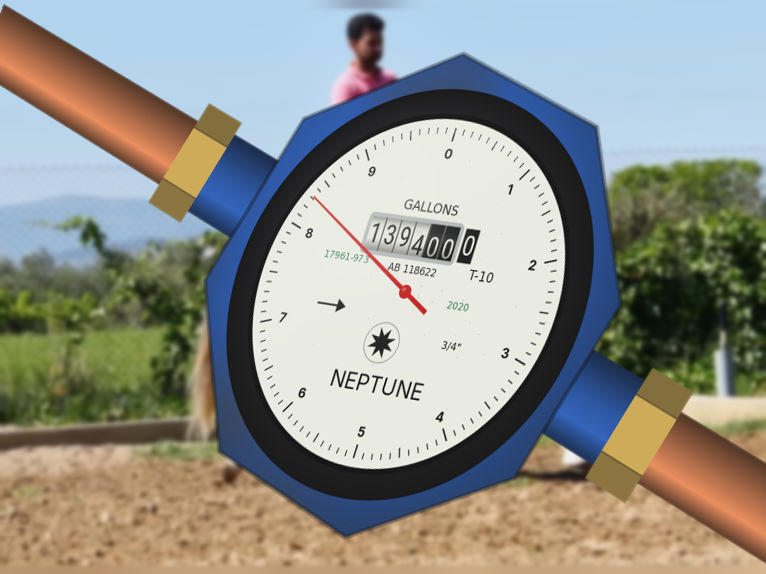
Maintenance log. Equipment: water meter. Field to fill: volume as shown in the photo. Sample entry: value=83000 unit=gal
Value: value=1393998.3 unit=gal
